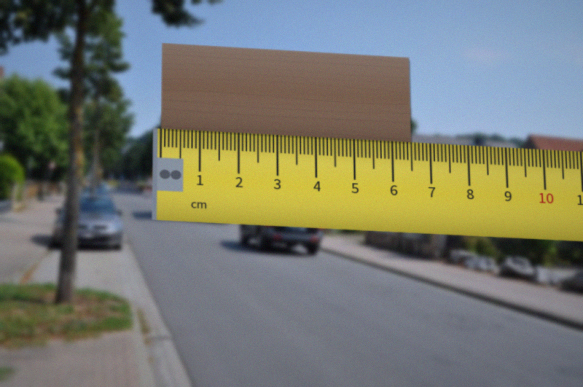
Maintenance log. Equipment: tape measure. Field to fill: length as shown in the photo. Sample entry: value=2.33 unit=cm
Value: value=6.5 unit=cm
